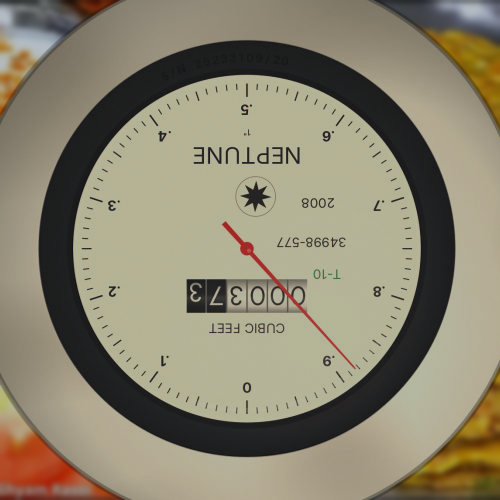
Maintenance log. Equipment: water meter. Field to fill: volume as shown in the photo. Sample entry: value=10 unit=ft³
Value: value=372.88 unit=ft³
